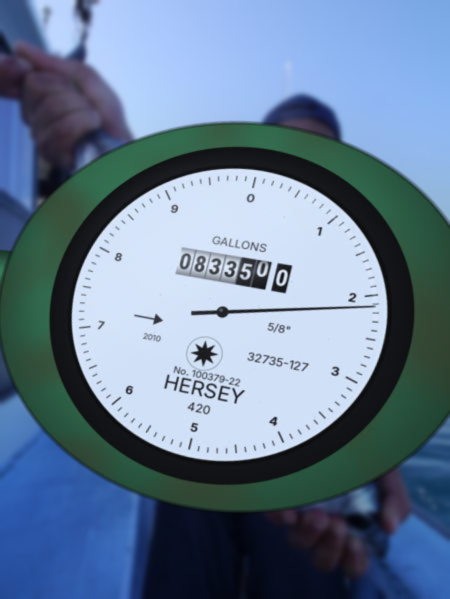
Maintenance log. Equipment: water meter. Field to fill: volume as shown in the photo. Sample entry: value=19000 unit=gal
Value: value=833502.1 unit=gal
